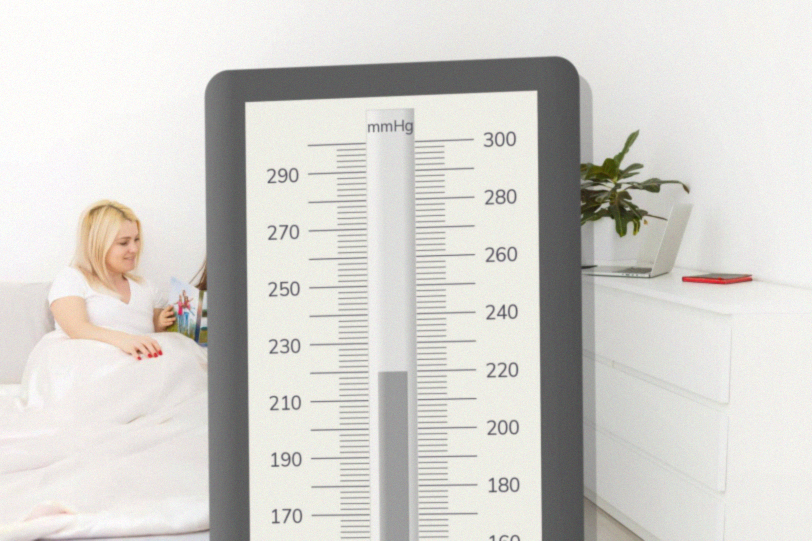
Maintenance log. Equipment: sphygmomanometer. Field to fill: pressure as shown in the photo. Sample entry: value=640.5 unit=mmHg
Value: value=220 unit=mmHg
